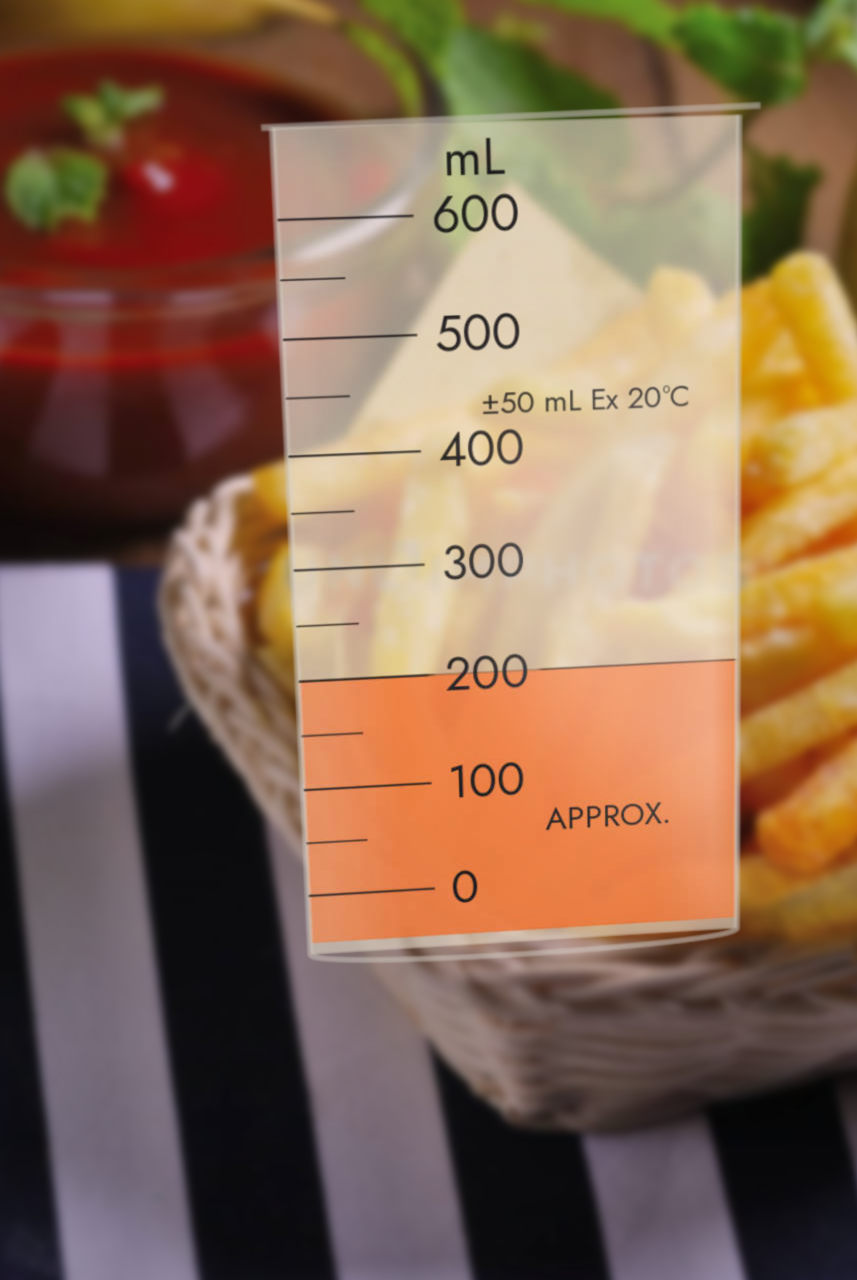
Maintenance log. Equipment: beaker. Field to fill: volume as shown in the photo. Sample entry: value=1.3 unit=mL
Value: value=200 unit=mL
